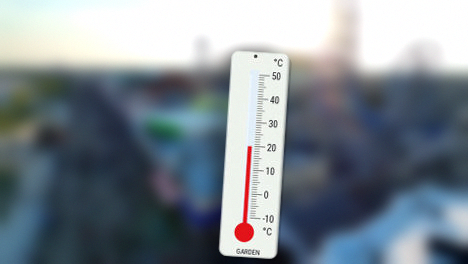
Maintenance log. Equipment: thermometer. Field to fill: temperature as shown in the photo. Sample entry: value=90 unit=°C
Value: value=20 unit=°C
